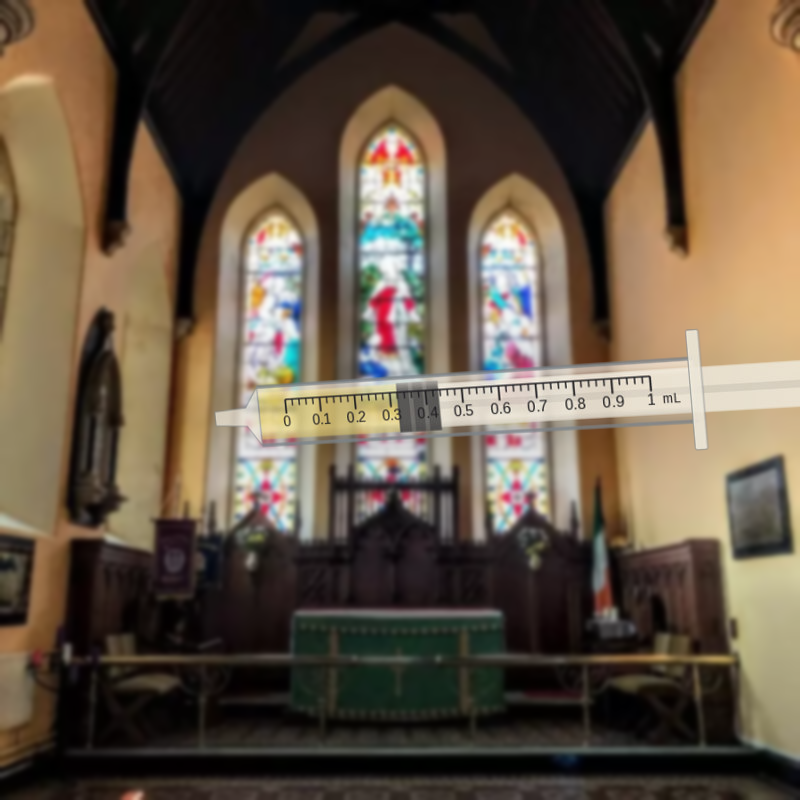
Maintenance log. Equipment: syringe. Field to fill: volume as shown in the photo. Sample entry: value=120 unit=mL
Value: value=0.32 unit=mL
